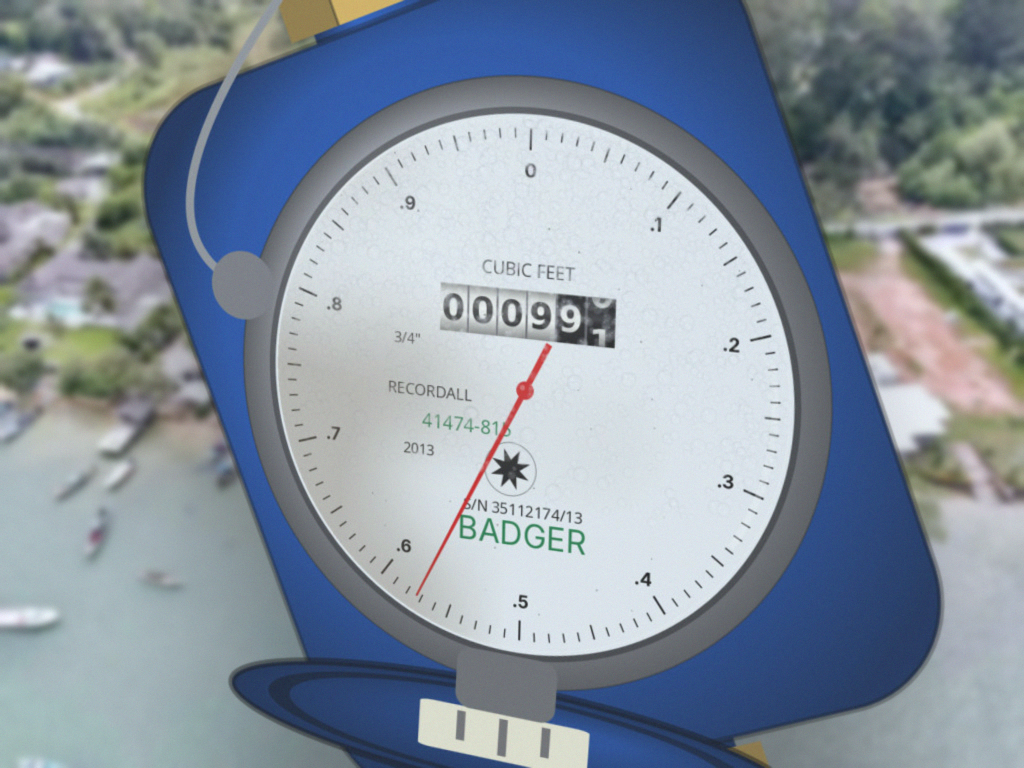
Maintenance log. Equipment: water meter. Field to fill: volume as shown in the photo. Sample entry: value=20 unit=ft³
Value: value=990.57 unit=ft³
